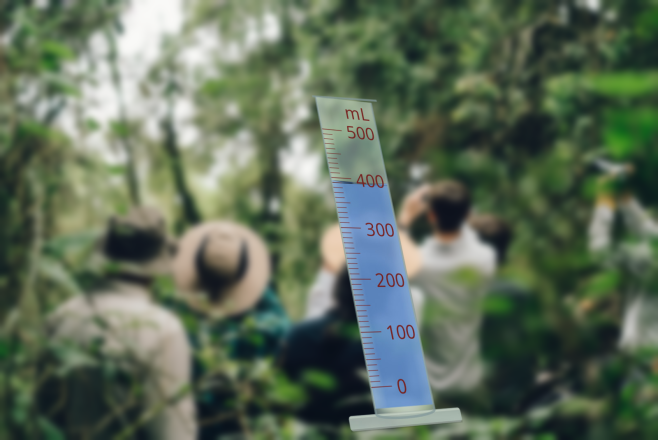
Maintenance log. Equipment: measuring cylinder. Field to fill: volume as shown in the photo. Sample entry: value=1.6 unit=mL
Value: value=390 unit=mL
